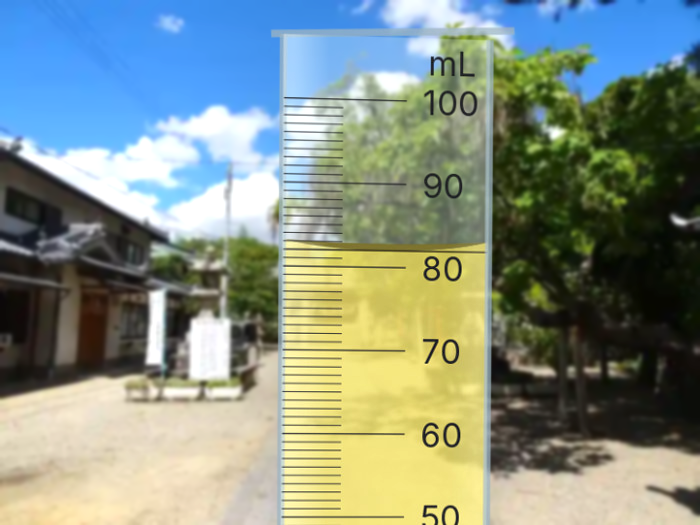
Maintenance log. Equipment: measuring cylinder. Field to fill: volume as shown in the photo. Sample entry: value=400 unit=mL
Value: value=82 unit=mL
